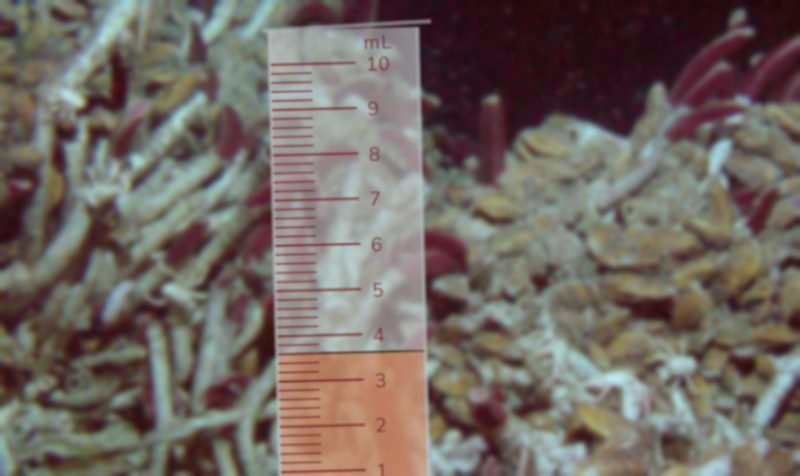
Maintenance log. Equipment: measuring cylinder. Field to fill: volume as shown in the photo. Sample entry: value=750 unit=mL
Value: value=3.6 unit=mL
